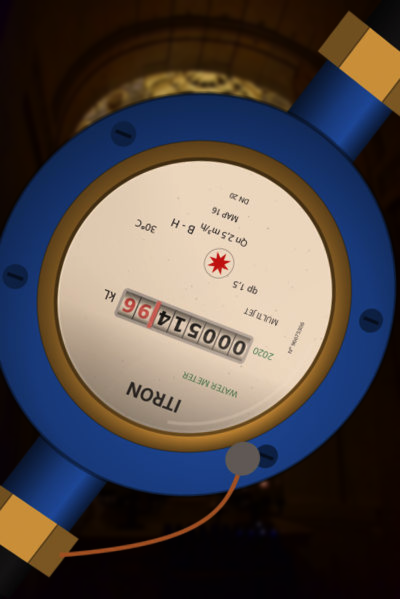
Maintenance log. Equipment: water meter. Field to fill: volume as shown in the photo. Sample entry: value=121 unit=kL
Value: value=514.96 unit=kL
